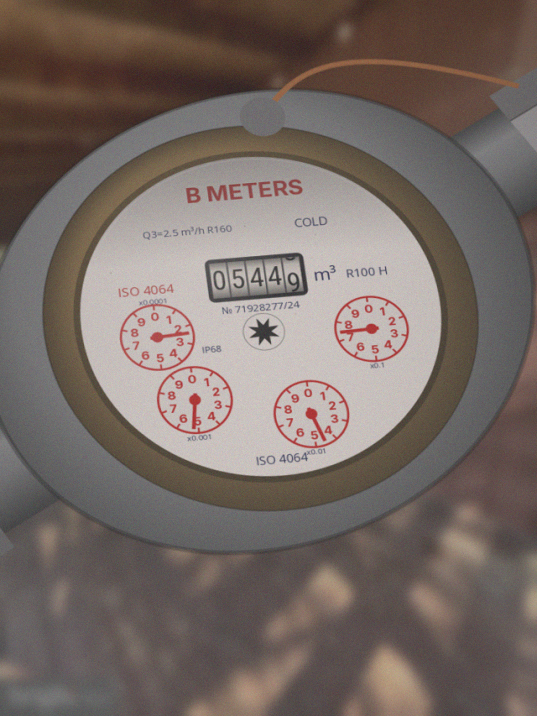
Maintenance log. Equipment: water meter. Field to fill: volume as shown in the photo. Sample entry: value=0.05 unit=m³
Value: value=5448.7452 unit=m³
